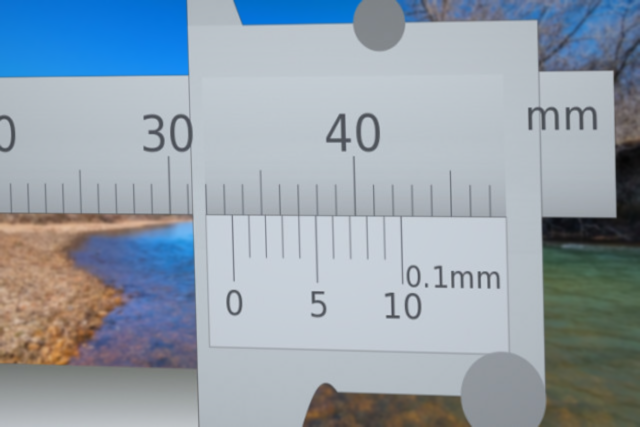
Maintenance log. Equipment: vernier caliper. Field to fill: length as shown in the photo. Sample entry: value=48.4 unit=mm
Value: value=33.4 unit=mm
